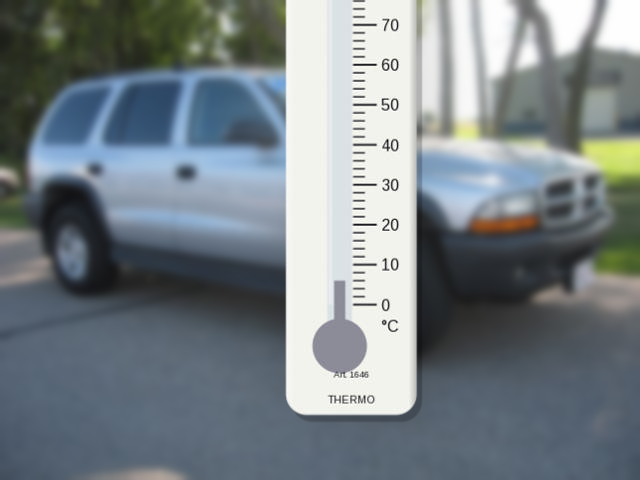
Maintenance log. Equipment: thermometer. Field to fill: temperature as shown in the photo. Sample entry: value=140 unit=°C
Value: value=6 unit=°C
